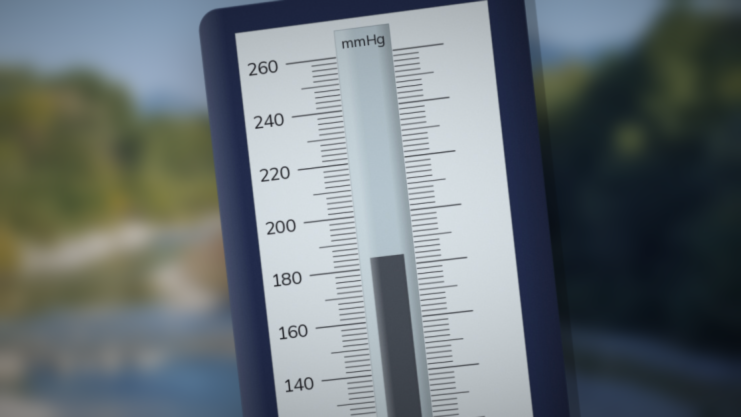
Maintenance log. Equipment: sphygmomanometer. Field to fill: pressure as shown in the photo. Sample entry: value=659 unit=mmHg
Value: value=184 unit=mmHg
